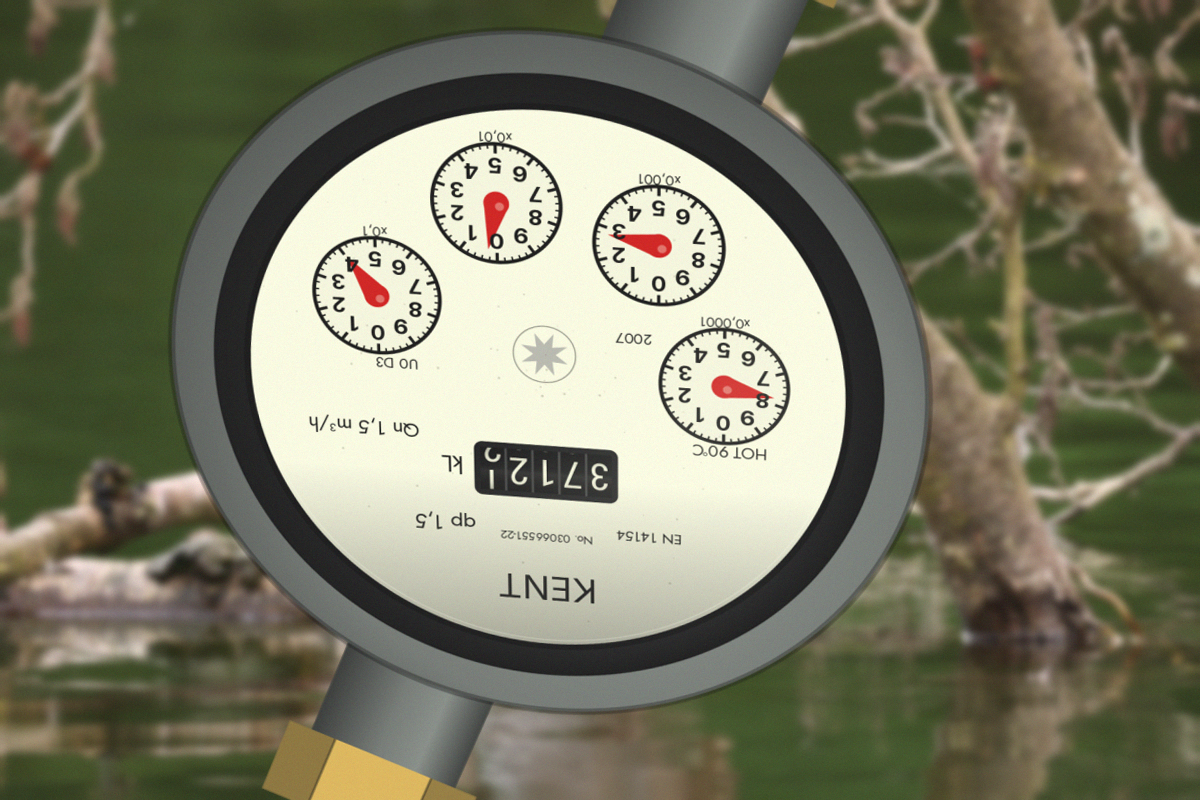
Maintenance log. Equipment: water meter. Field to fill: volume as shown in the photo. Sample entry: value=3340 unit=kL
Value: value=37121.4027 unit=kL
